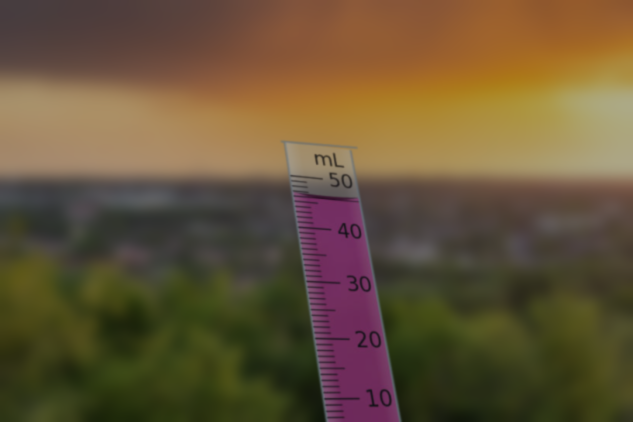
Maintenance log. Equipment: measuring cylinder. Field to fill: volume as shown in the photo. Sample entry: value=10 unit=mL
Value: value=46 unit=mL
